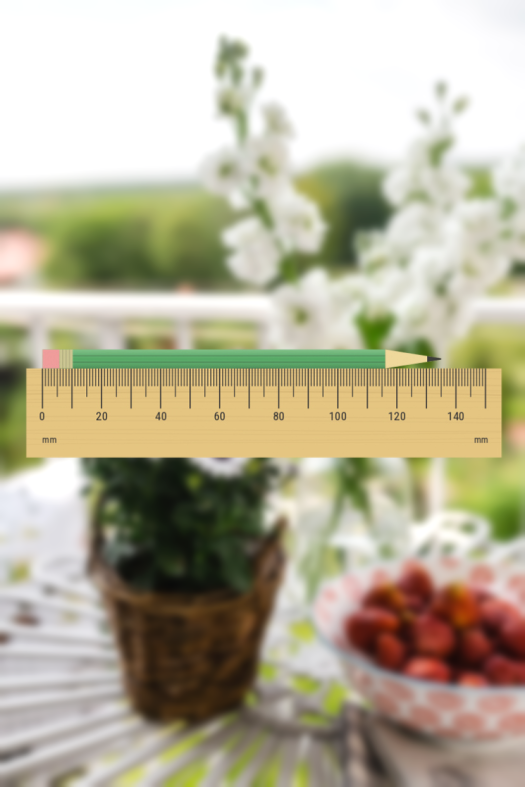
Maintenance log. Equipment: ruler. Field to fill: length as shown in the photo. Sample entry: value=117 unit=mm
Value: value=135 unit=mm
